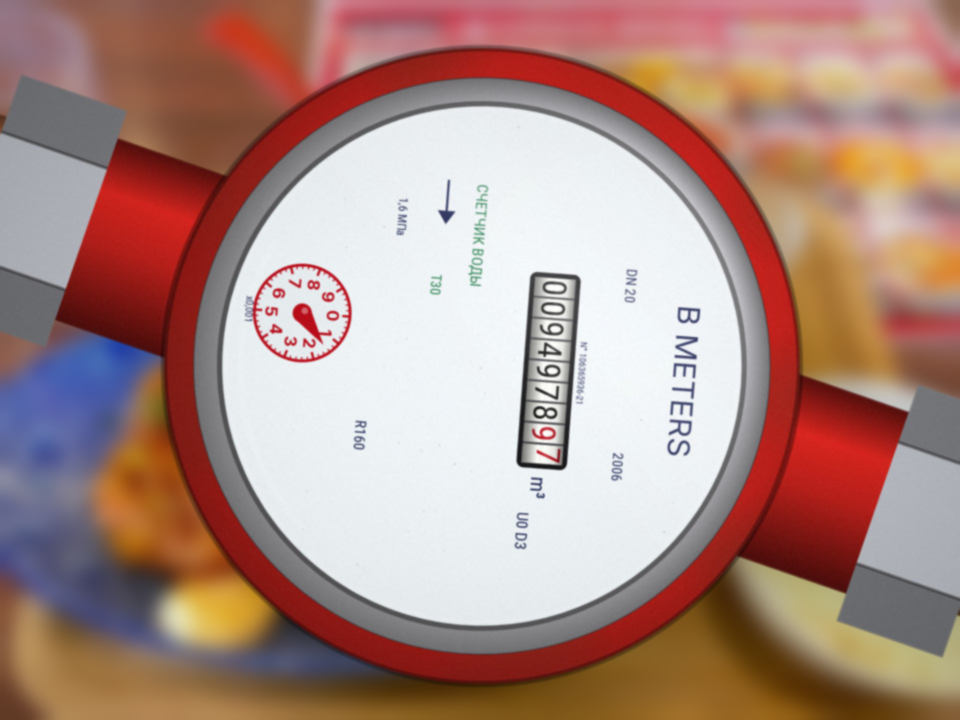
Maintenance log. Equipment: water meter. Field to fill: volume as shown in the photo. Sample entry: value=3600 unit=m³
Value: value=94978.971 unit=m³
